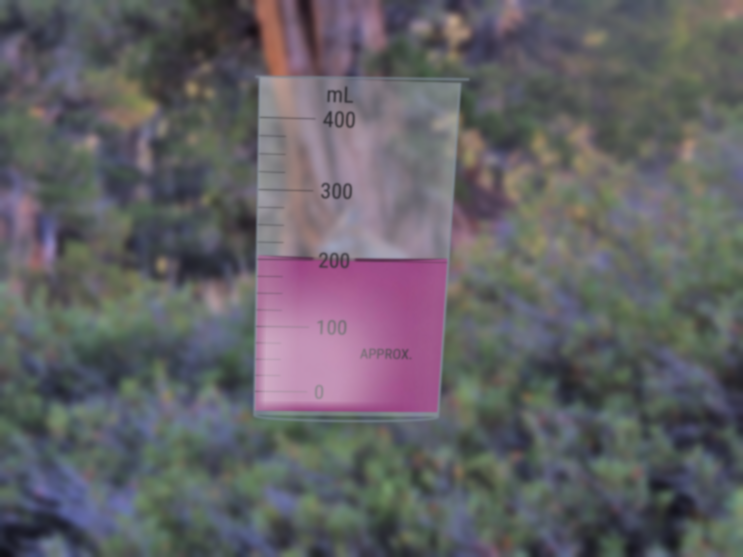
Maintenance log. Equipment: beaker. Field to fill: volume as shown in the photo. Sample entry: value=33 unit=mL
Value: value=200 unit=mL
